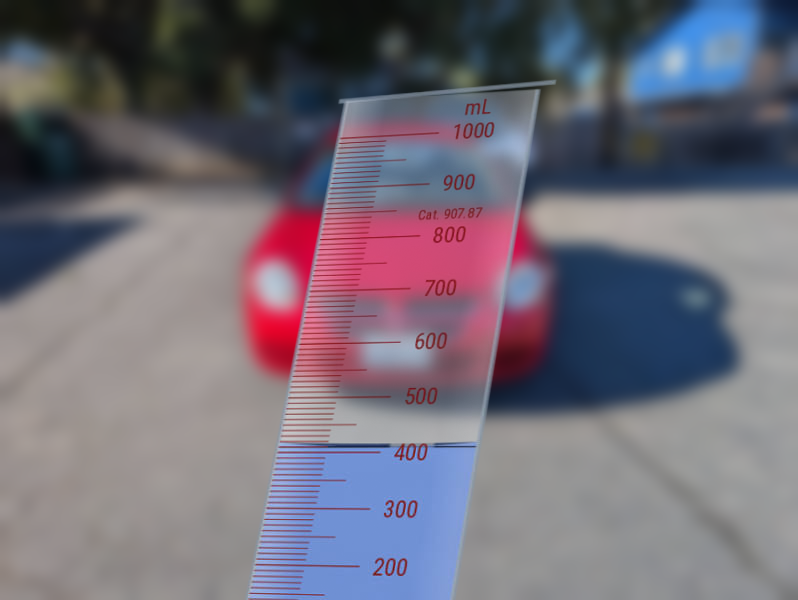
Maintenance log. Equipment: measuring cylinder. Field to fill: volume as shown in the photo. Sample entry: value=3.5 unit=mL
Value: value=410 unit=mL
